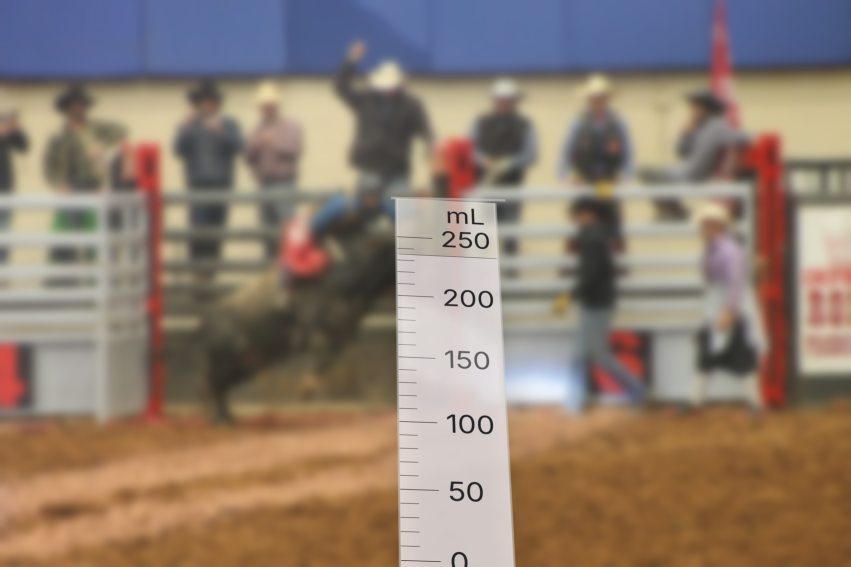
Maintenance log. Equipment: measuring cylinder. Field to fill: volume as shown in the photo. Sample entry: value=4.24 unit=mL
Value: value=235 unit=mL
